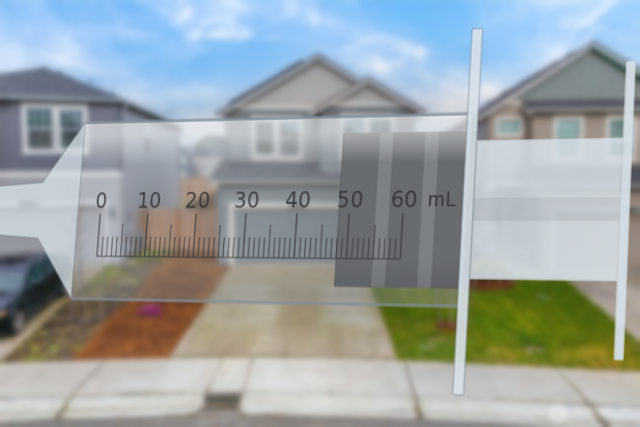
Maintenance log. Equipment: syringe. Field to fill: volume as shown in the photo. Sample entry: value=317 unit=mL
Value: value=48 unit=mL
